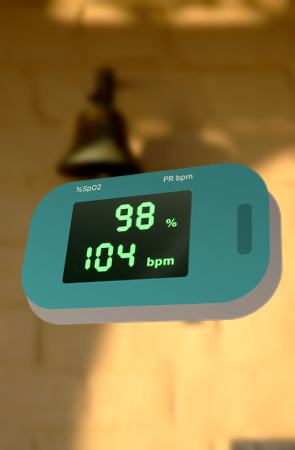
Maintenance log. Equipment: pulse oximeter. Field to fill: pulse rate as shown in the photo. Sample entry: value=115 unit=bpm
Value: value=104 unit=bpm
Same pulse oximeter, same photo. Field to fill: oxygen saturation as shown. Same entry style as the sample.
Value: value=98 unit=%
